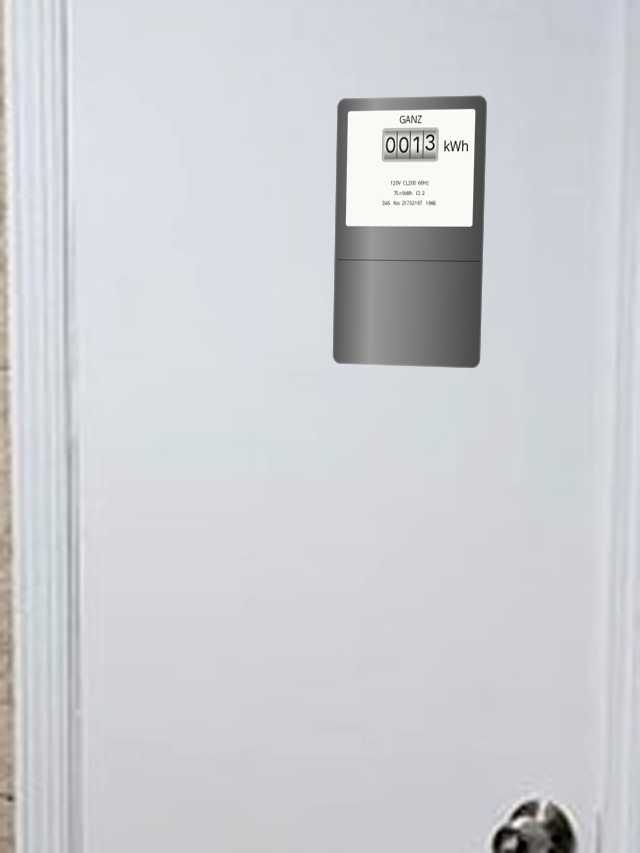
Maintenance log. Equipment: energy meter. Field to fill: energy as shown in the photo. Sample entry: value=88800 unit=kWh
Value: value=13 unit=kWh
